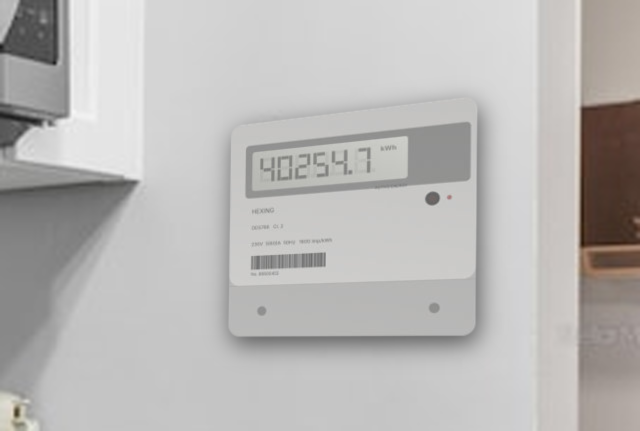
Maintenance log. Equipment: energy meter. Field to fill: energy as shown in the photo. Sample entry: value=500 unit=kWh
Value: value=40254.7 unit=kWh
